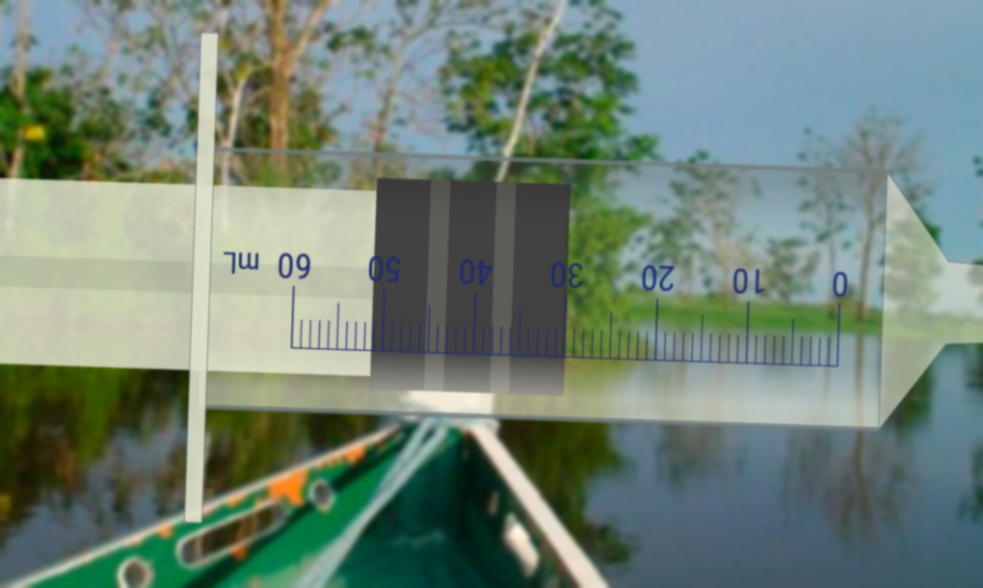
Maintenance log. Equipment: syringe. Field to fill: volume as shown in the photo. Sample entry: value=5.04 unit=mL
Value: value=30 unit=mL
